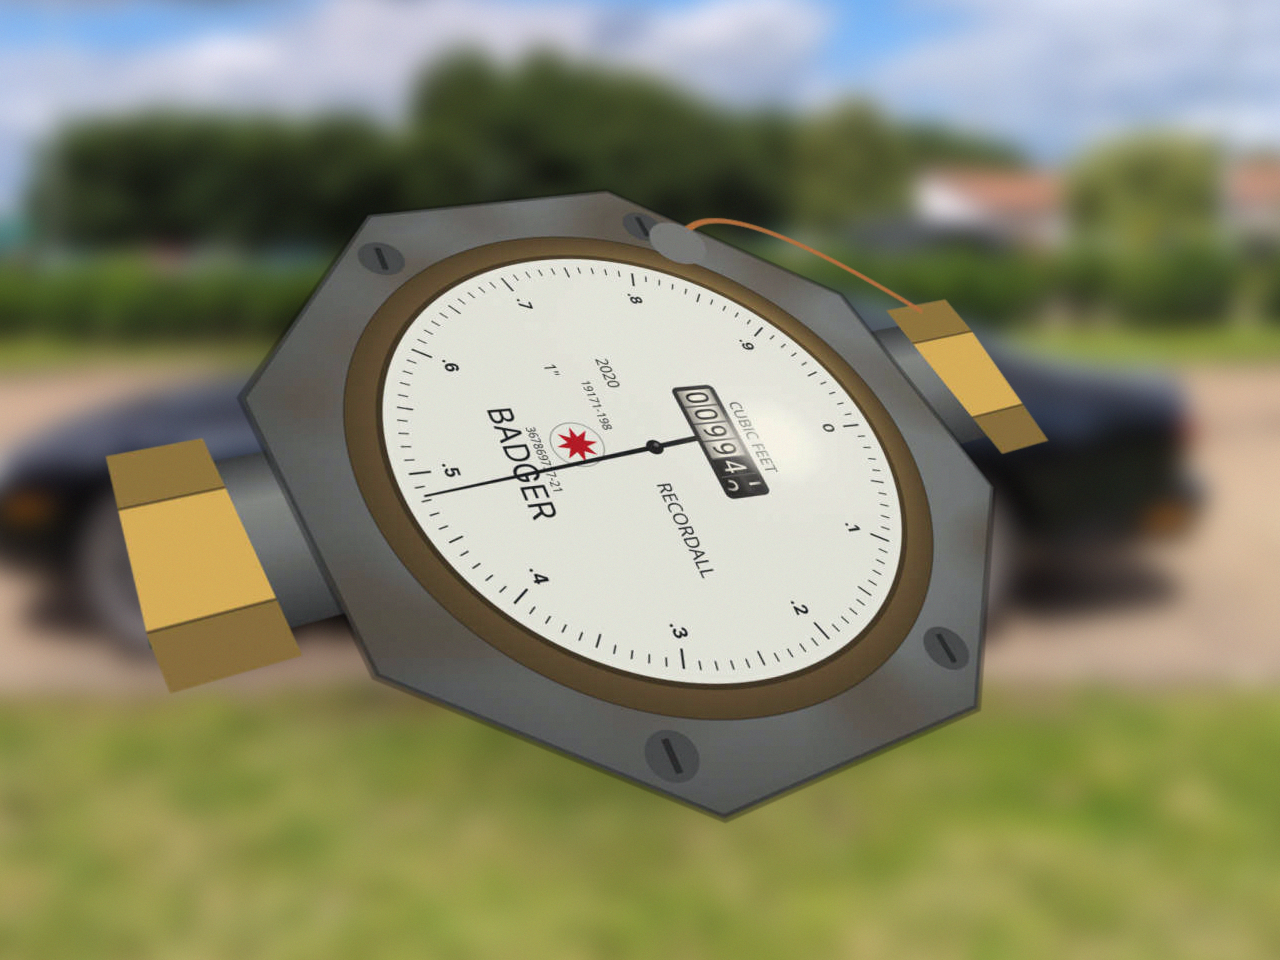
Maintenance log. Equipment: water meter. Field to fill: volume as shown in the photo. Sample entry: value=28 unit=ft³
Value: value=9941.48 unit=ft³
